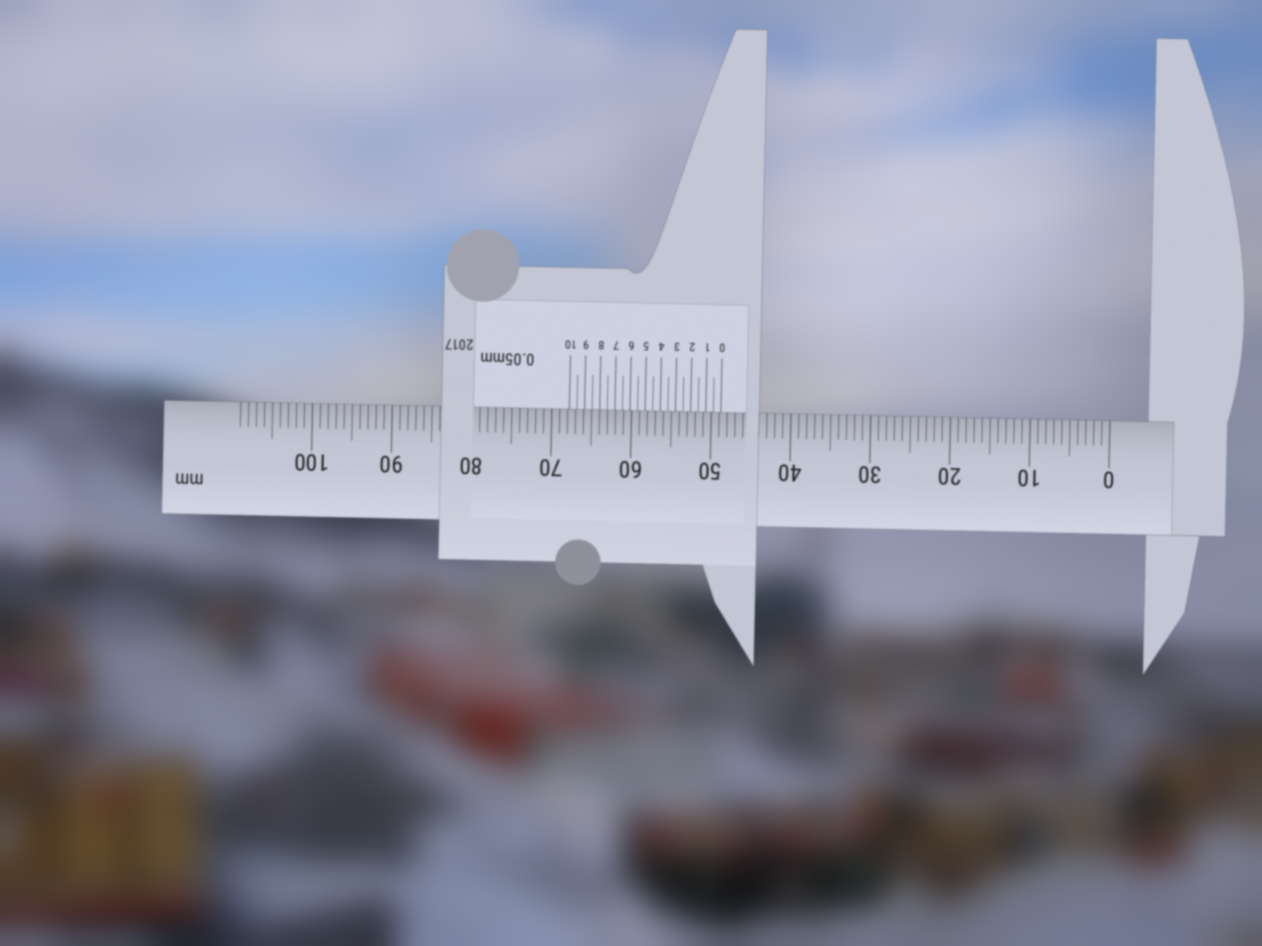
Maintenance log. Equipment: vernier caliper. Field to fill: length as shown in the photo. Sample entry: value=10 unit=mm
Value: value=48.8 unit=mm
